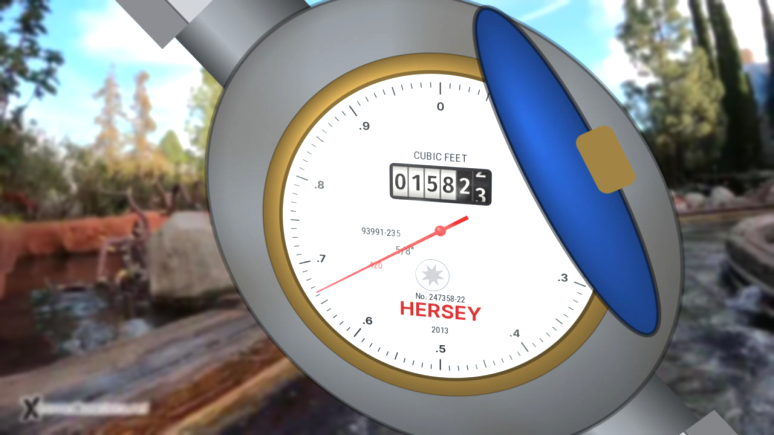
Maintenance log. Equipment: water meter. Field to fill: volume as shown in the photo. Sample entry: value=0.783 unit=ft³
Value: value=15822.66 unit=ft³
